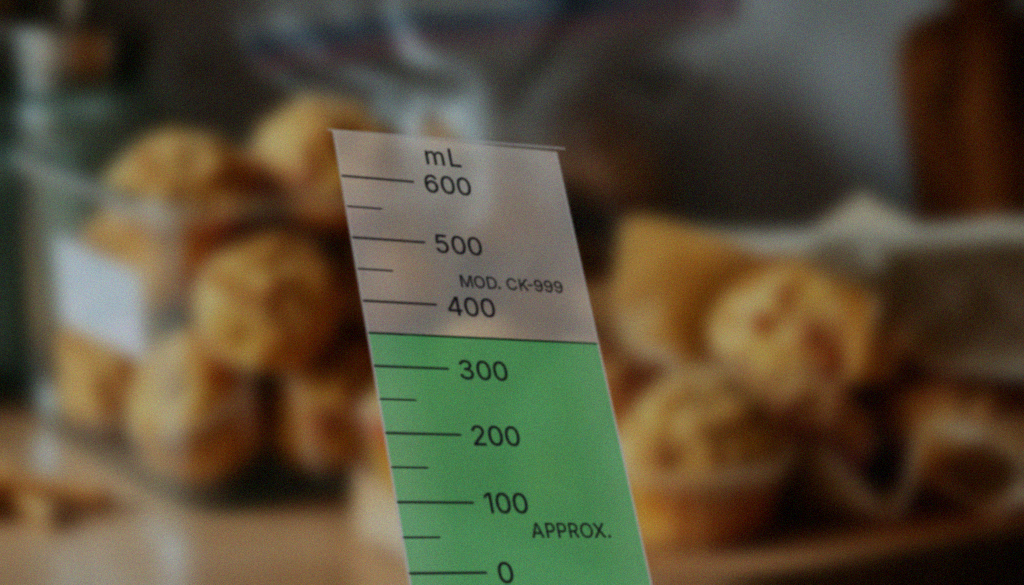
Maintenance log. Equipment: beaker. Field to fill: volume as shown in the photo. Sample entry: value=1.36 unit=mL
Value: value=350 unit=mL
